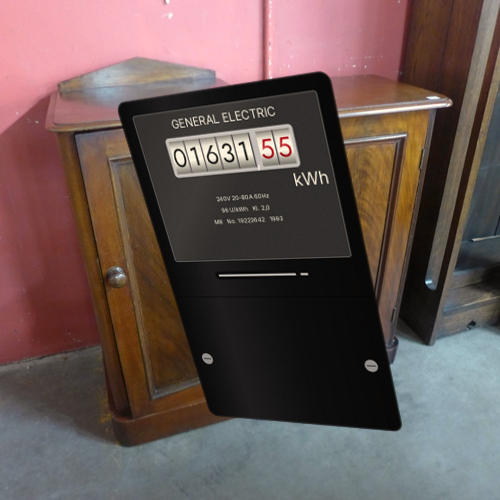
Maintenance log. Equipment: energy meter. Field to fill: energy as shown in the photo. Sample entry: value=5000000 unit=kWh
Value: value=1631.55 unit=kWh
